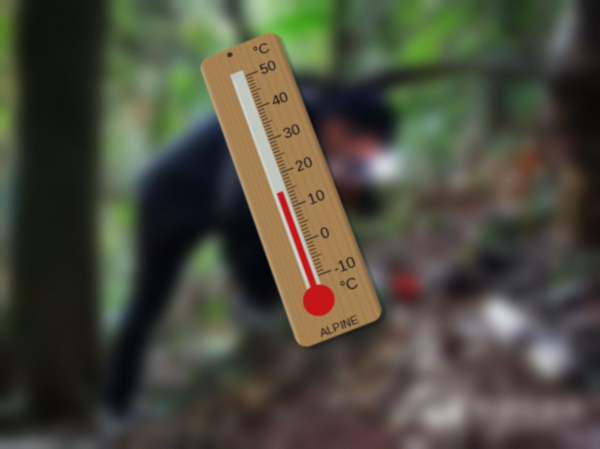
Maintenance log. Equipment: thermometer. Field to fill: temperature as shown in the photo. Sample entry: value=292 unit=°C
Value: value=15 unit=°C
